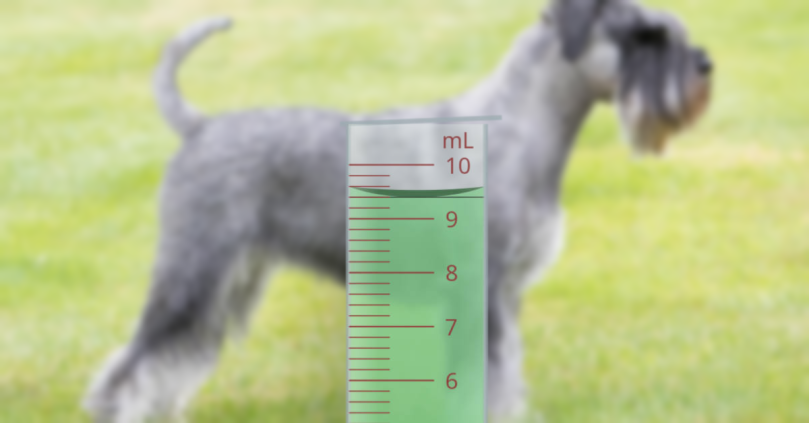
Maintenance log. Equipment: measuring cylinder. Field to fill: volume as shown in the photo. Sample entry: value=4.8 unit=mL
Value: value=9.4 unit=mL
